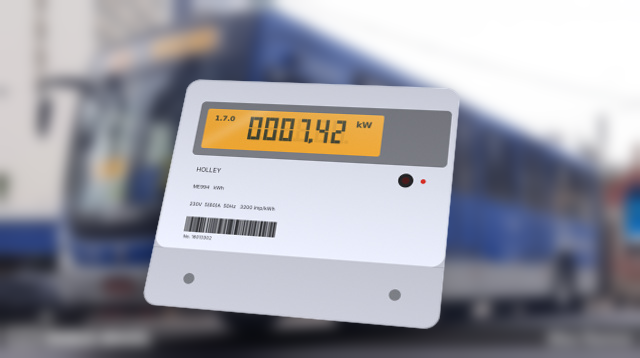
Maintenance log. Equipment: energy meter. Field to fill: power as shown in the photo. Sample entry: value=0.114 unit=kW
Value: value=7.42 unit=kW
